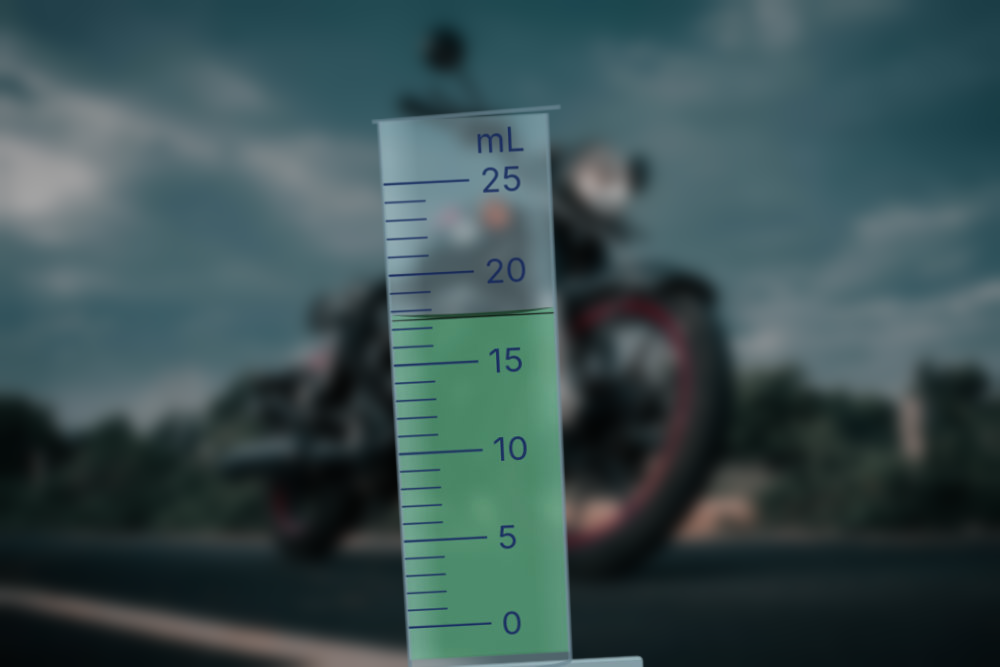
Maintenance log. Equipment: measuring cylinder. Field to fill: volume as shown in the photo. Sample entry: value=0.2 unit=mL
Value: value=17.5 unit=mL
